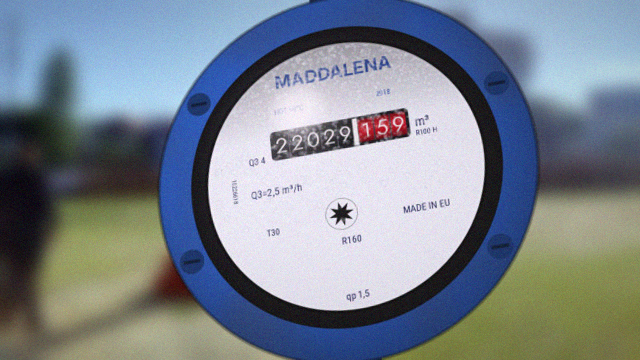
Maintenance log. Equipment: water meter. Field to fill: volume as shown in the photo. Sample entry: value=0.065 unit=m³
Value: value=22029.159 unit=m³
